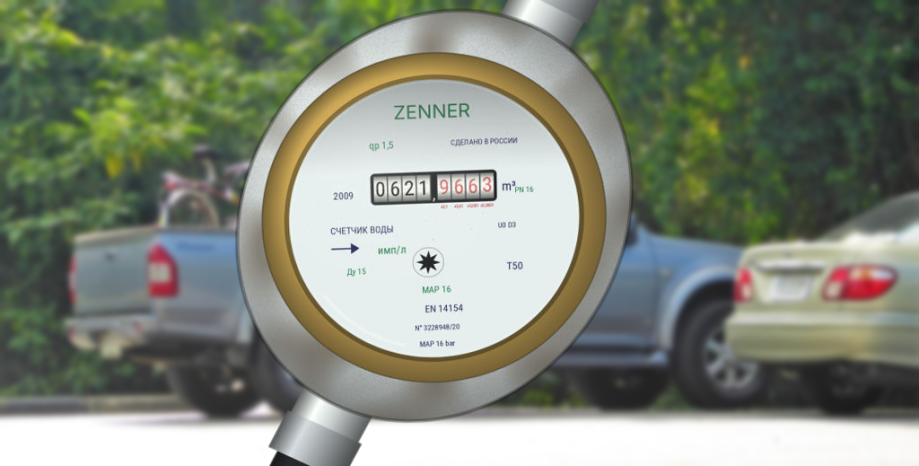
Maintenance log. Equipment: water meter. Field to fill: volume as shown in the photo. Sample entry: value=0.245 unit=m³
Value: value=621.9663 unit=m³
